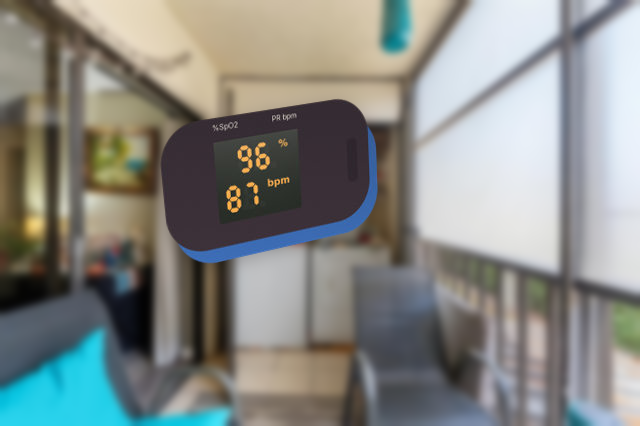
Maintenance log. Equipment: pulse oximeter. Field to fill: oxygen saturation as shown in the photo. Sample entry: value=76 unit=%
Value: value=96 unit=%
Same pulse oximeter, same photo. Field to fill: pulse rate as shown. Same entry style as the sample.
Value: value=87 unit=bpm
